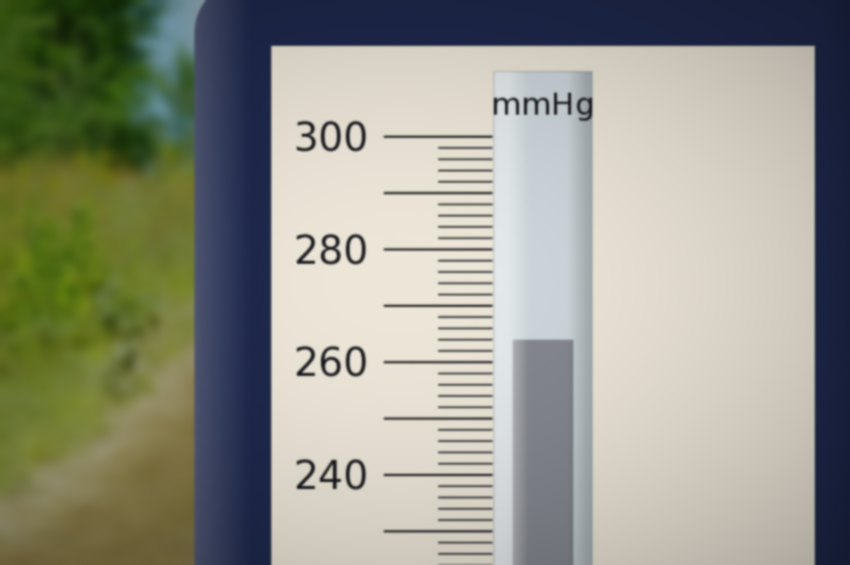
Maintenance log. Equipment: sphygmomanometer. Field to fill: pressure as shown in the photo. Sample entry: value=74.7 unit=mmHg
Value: value=264 unit=mmHg
